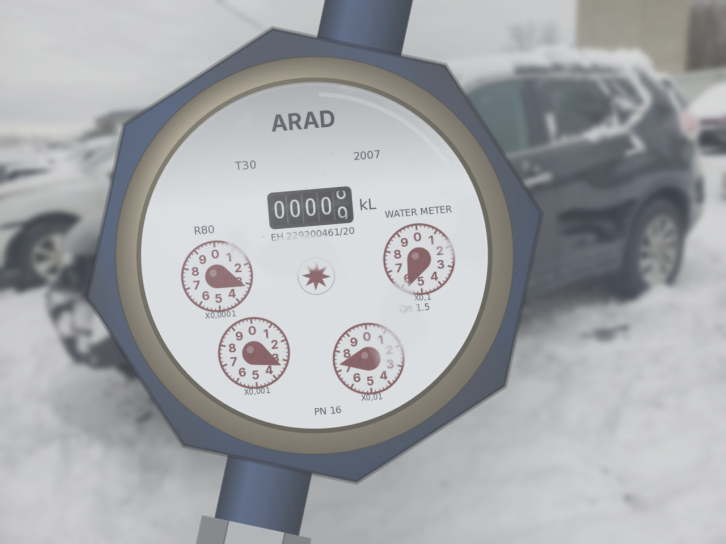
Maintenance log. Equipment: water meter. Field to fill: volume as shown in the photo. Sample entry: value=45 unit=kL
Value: value=8.5733 unit=kL
